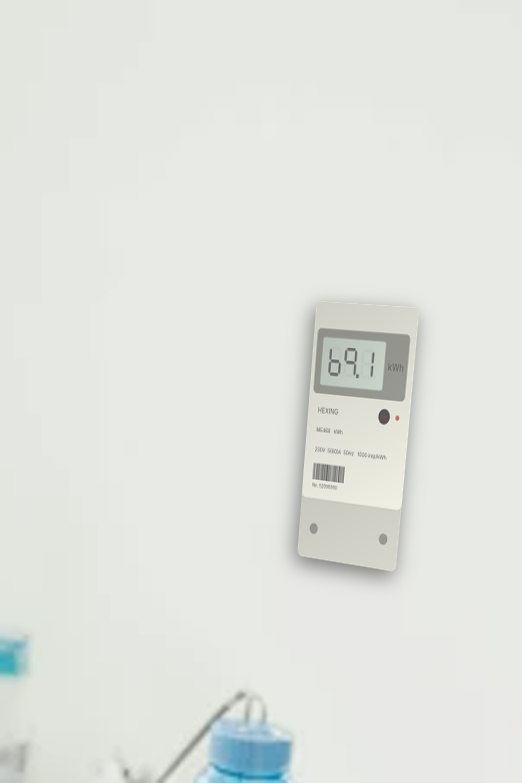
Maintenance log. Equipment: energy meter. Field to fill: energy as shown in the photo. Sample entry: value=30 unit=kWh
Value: value=69.1 unit=kWh
